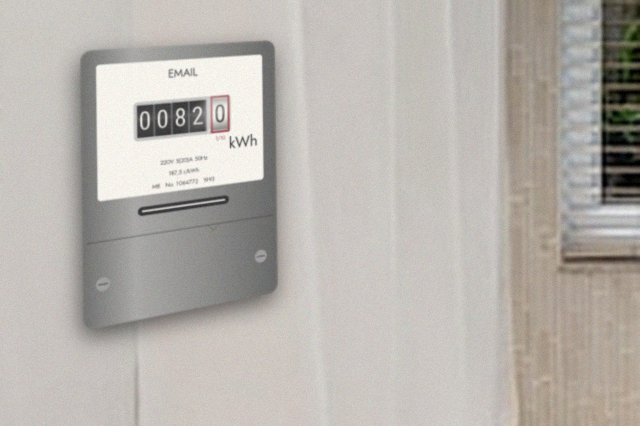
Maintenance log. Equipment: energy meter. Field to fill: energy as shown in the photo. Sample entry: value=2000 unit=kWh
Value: value=82.0 unit=kWh
